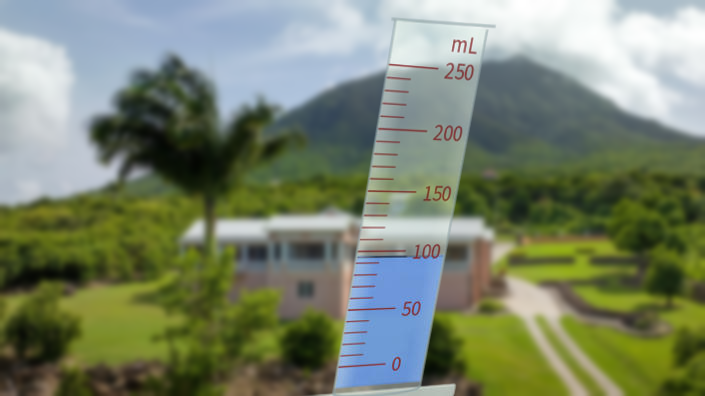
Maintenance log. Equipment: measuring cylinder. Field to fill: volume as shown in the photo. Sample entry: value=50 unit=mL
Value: value=95 unit=mL
